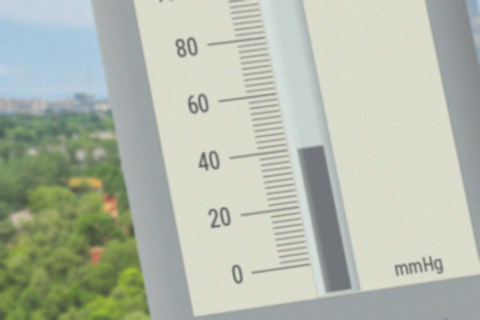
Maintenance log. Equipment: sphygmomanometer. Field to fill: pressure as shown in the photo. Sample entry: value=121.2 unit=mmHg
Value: value=40 unit=mmHg
